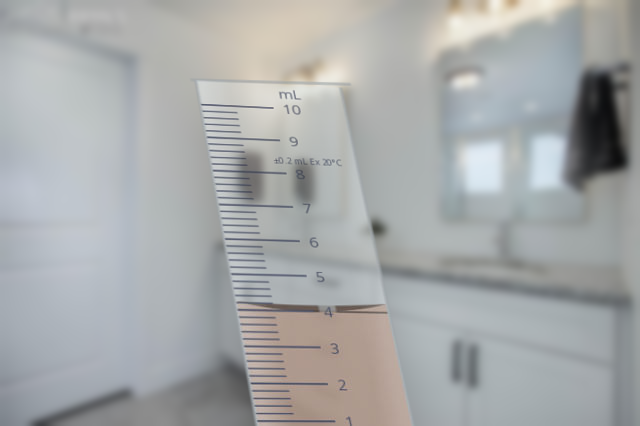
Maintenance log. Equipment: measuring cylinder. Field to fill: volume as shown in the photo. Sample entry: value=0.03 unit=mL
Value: value=4 unit=mL
